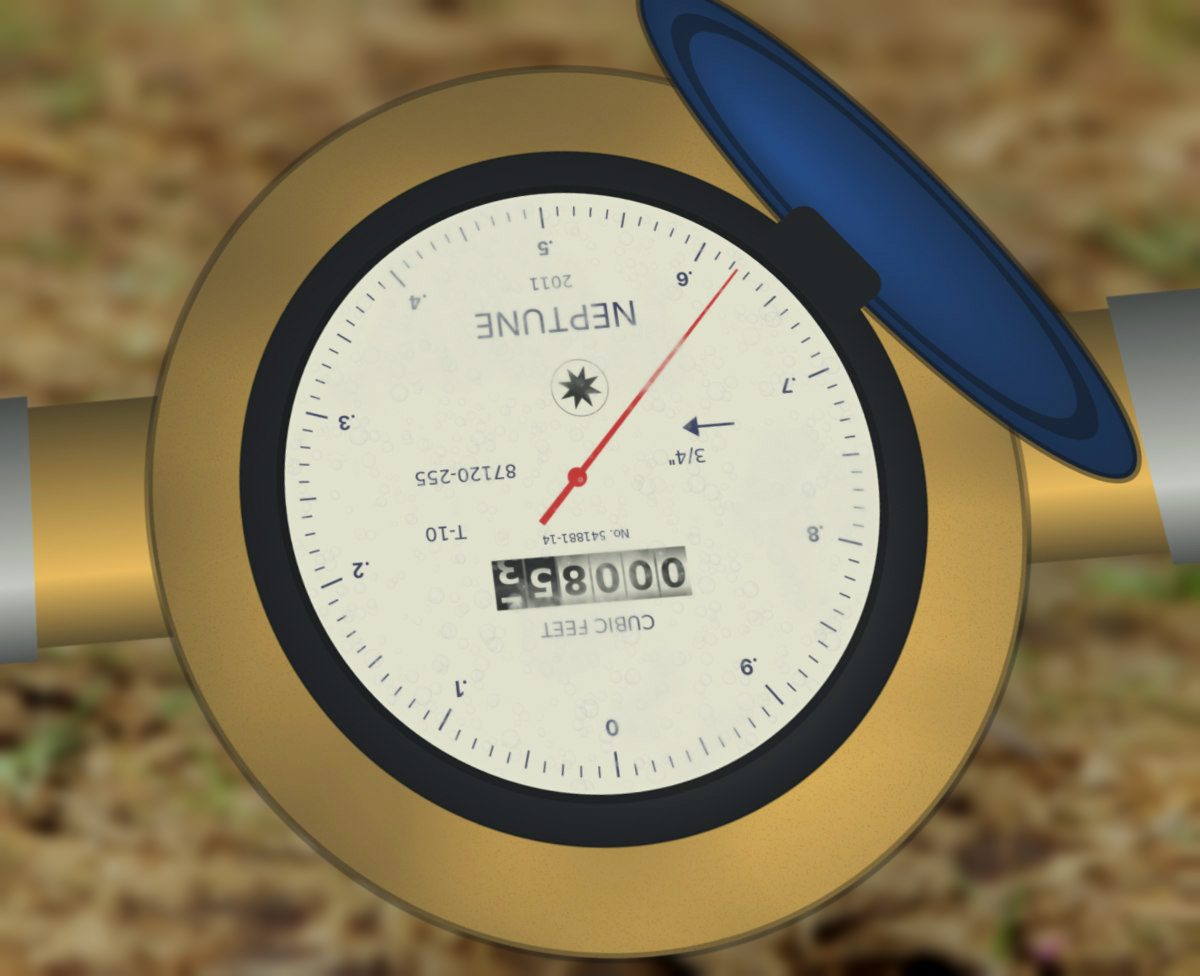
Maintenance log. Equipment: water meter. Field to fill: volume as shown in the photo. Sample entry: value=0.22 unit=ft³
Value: value=852.62 unit=ft³
